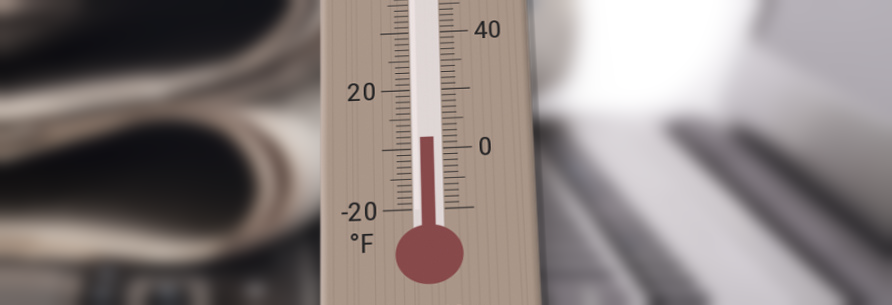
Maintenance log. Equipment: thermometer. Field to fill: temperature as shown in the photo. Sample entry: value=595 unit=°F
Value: value=4 unit=°F
